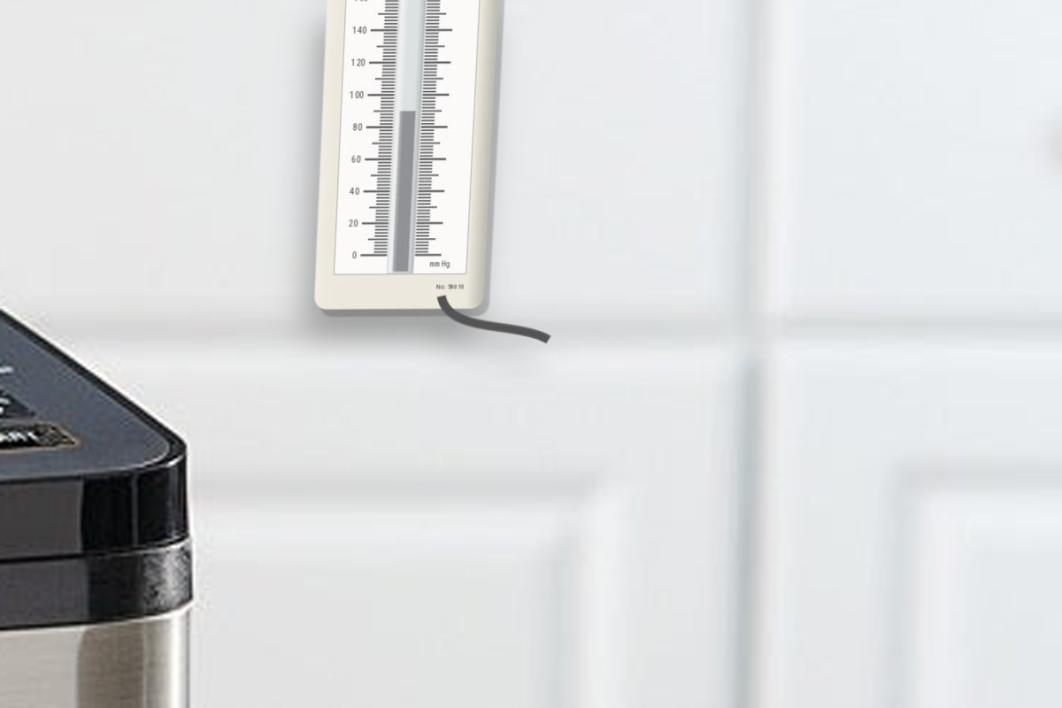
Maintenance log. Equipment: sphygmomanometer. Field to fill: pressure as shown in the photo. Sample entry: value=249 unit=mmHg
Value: value=90 unit=mmHg
